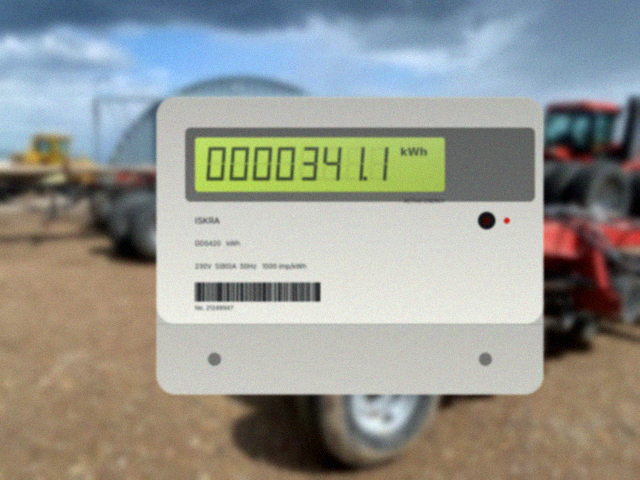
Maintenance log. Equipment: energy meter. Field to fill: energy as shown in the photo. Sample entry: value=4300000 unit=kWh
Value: value=341.1 unit=kWh
